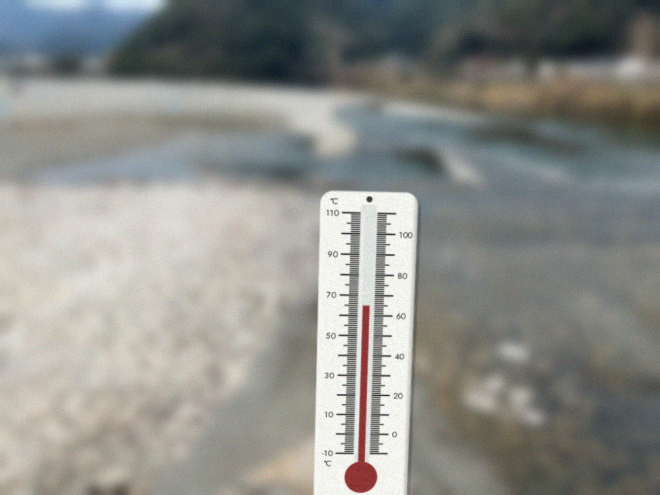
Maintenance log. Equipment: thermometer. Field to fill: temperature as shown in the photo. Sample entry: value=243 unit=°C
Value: value=65 unit=°C
